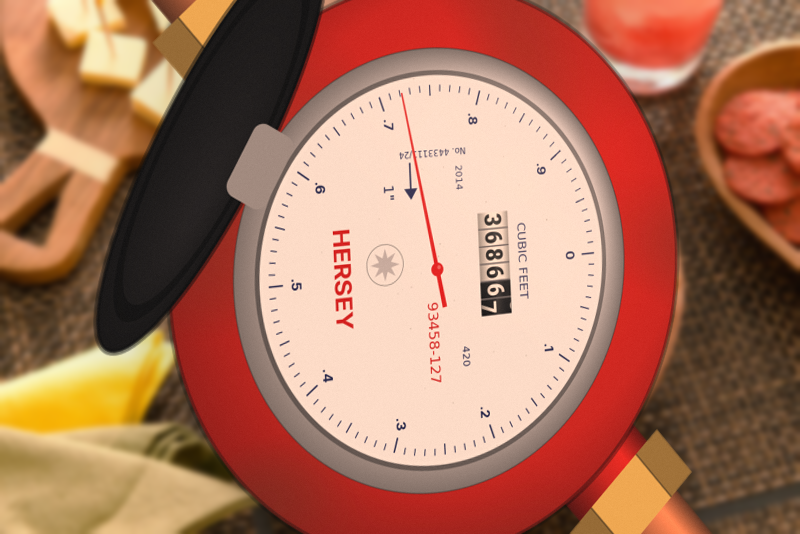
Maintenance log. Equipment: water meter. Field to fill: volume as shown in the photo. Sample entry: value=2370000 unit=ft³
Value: value=368666.72 unit=ft³
